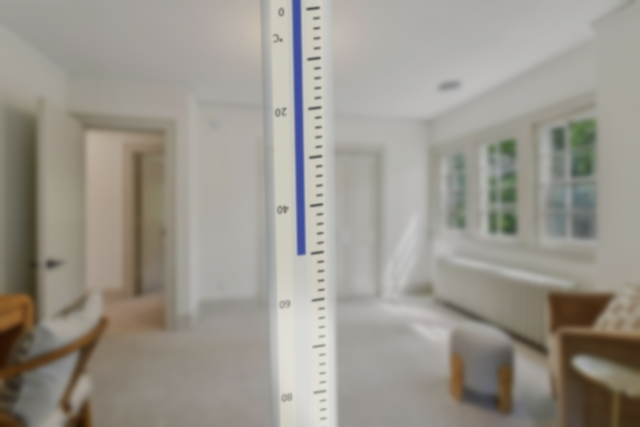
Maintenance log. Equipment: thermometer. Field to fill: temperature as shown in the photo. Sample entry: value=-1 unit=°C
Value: value=50 unit=°C
